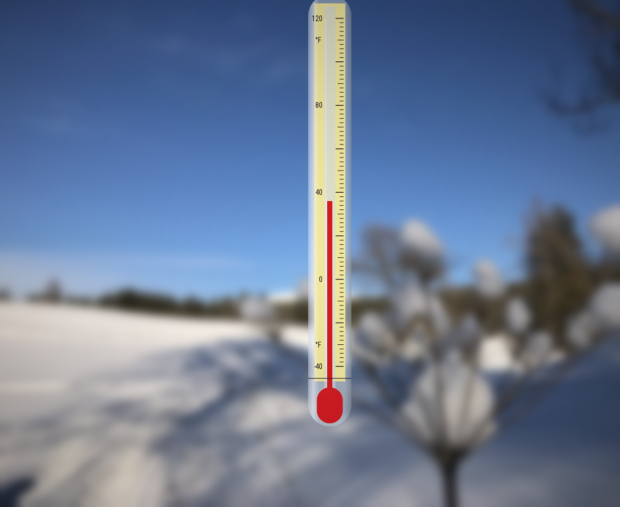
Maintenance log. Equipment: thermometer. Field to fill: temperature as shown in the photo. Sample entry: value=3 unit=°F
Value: value=36 unit=°F
